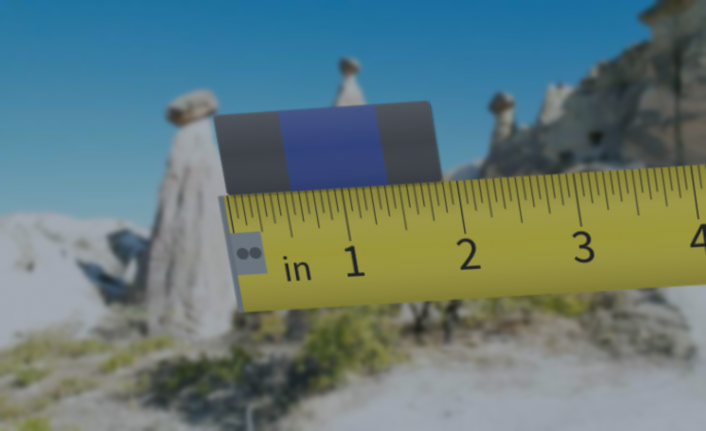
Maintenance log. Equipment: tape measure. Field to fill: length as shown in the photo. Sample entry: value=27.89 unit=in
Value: value=1.875 unit=in
